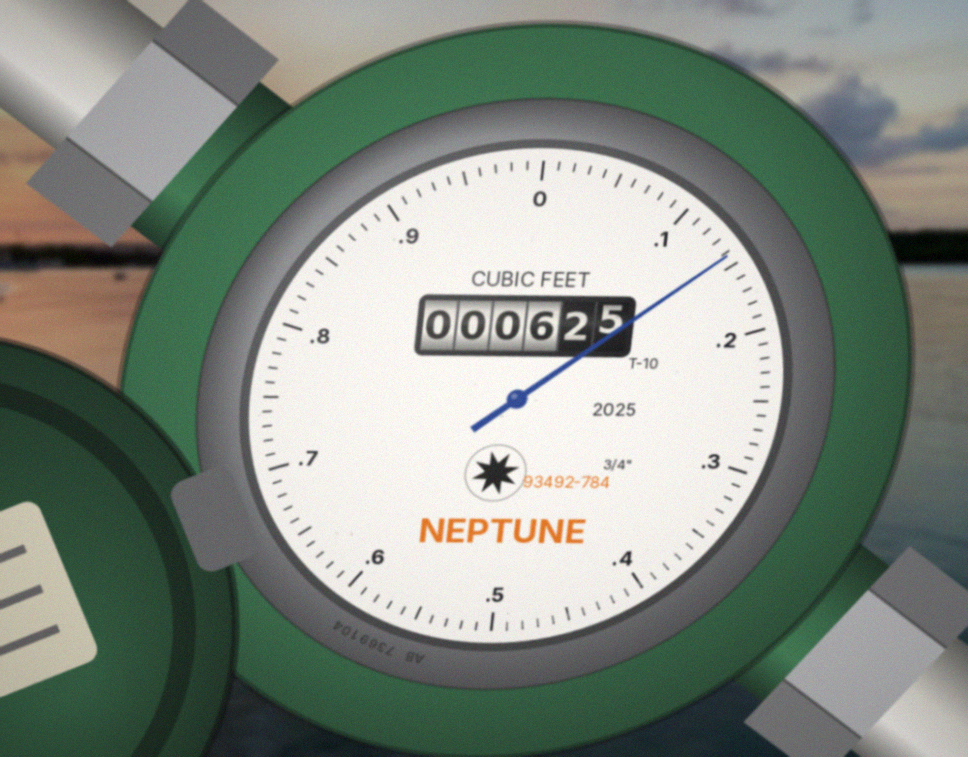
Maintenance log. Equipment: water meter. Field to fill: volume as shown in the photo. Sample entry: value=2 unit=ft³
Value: value=625.14 unit=ft³
